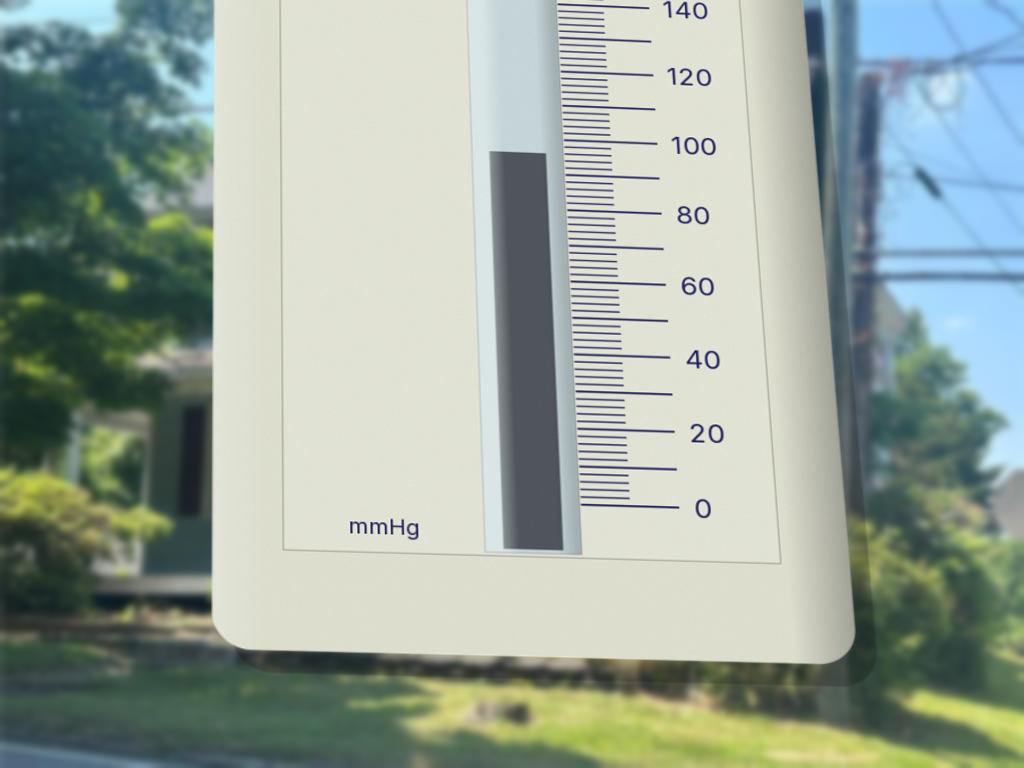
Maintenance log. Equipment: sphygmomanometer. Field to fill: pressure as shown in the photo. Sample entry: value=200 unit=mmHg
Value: value=96 unit=mmHg
